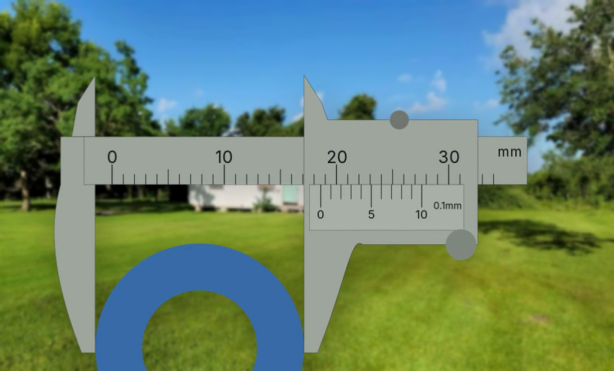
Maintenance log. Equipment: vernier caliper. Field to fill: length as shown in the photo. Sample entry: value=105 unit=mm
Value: value=18.6 unit=mm
